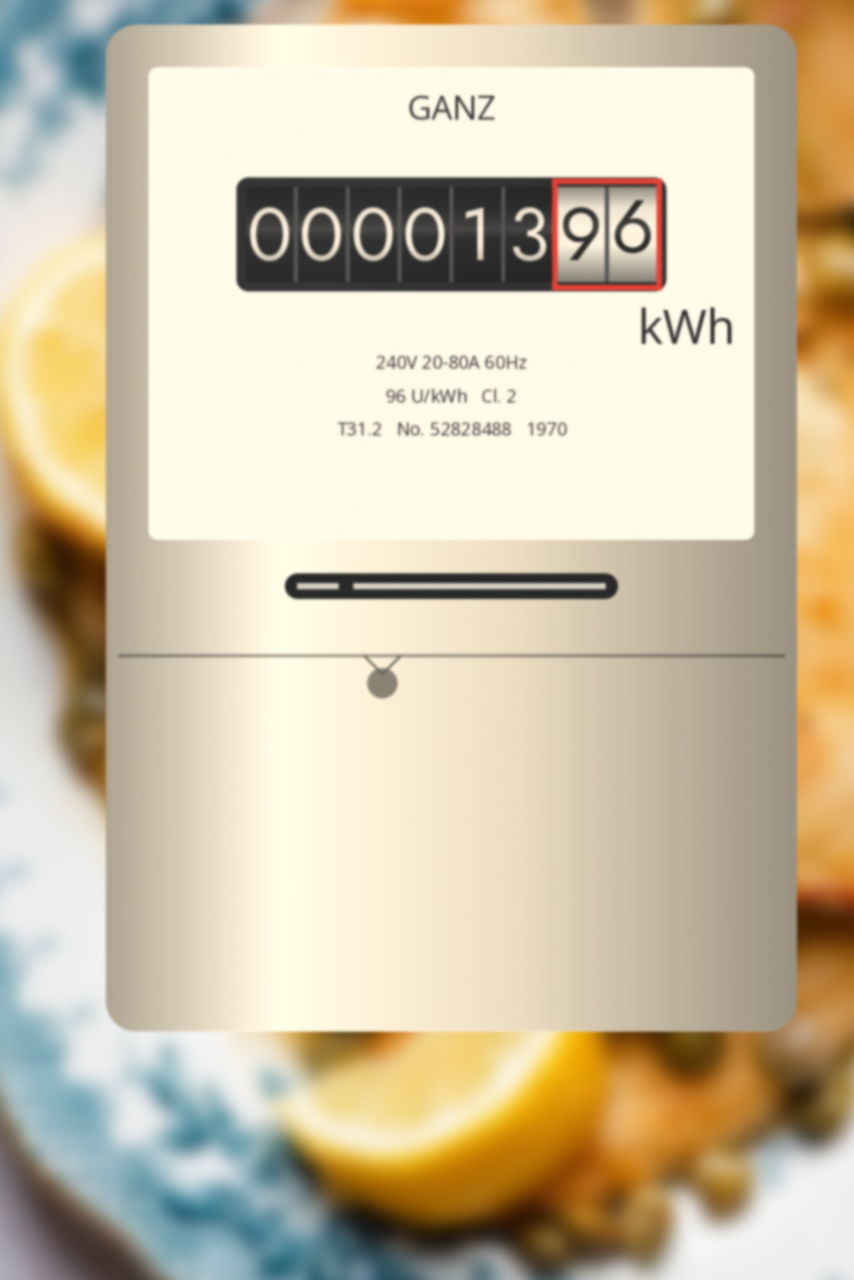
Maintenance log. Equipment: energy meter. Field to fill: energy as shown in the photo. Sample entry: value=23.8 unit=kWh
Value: value=13.96 unit=kWh
